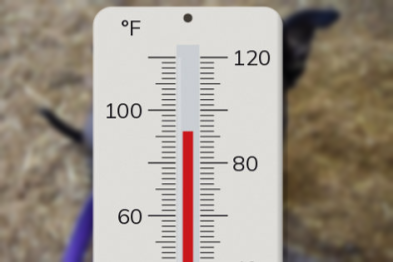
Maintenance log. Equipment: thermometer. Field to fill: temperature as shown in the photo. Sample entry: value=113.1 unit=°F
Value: value=92 unit=°F
